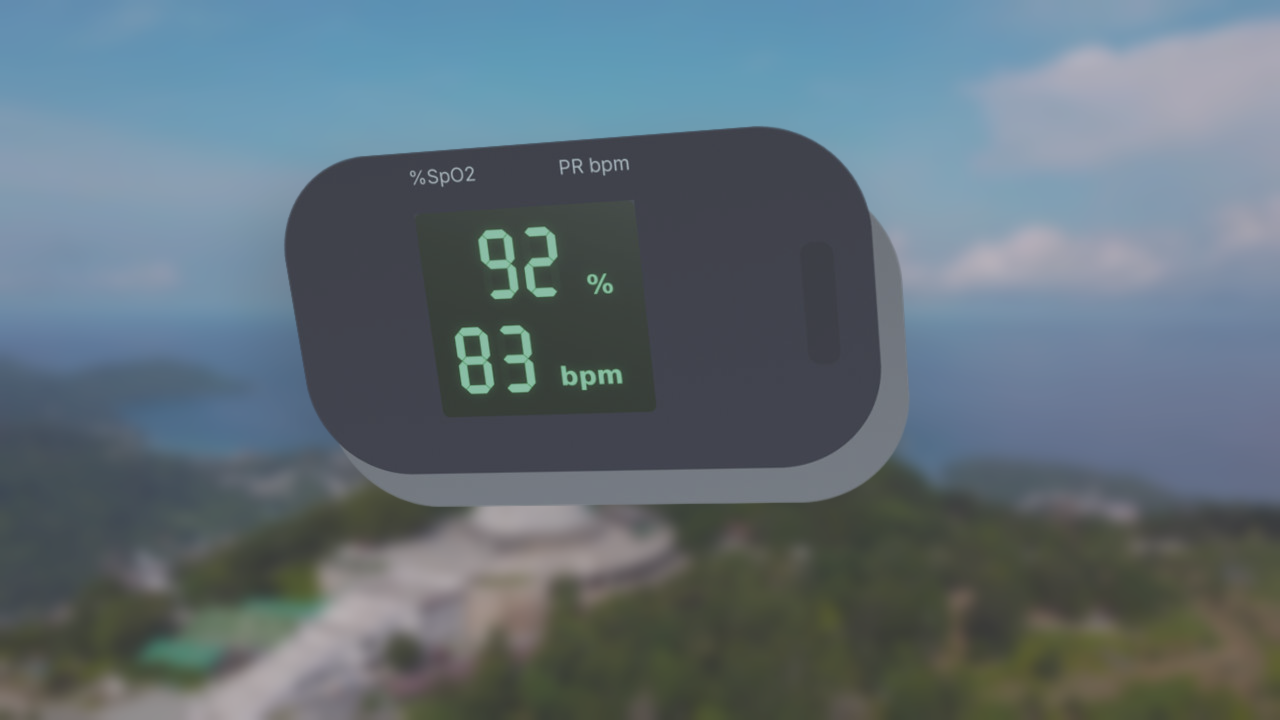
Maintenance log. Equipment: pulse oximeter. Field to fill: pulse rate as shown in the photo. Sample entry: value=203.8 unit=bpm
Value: value=83 unit=bpm
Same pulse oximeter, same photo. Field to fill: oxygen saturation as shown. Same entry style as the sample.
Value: value=92 unit=%
